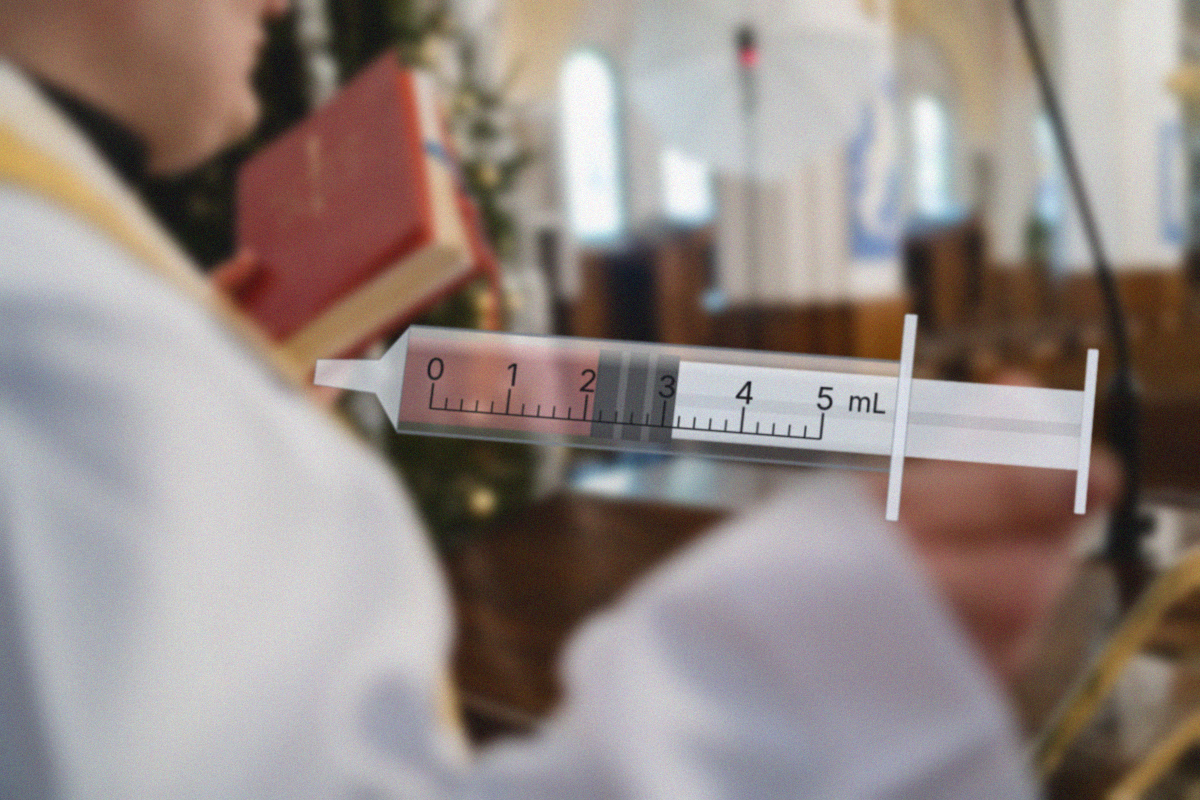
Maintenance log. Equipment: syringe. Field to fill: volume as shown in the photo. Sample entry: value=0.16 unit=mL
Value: value=2.1 unit=mL
